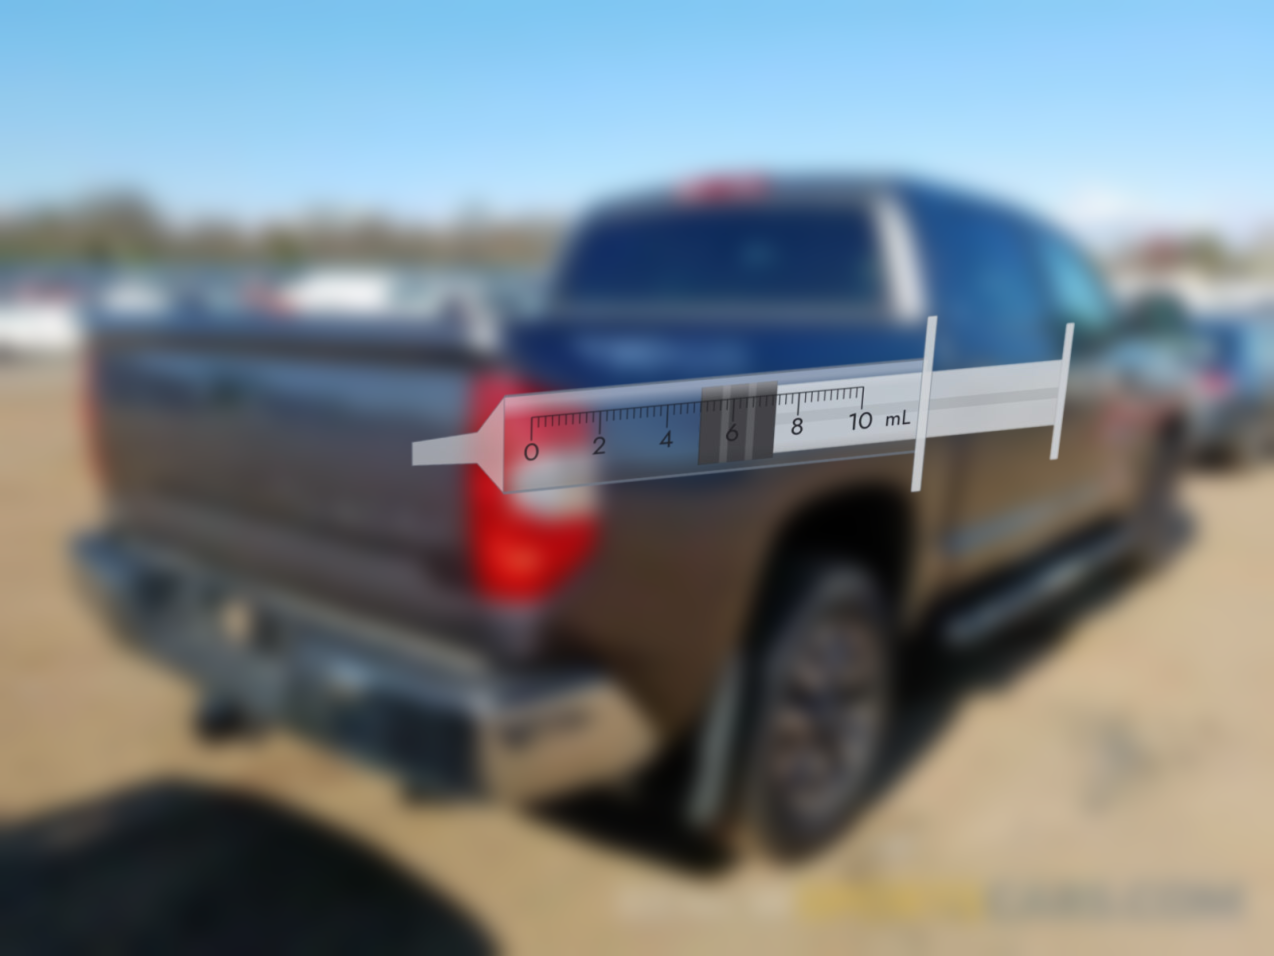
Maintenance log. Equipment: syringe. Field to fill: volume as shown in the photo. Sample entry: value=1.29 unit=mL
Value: value=5 unit=mL
